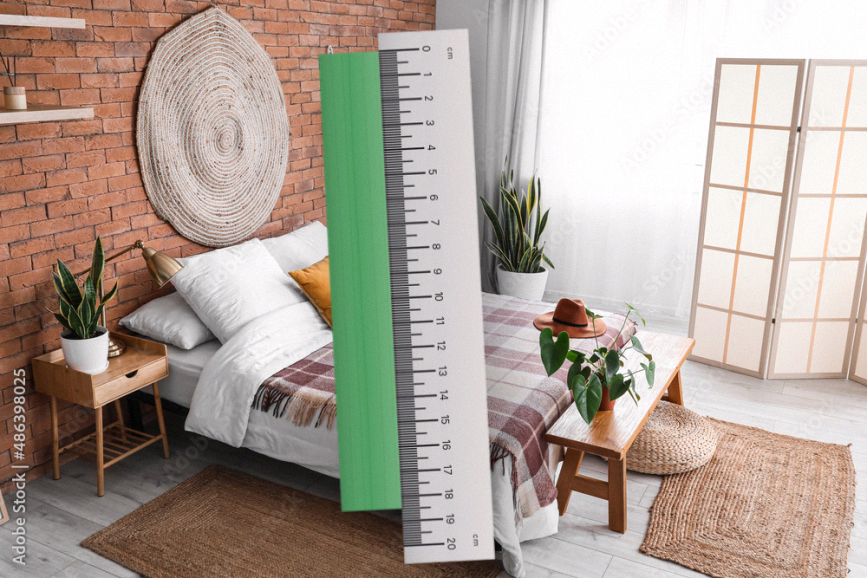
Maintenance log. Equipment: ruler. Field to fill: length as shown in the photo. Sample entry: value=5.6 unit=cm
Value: value=18.5 unit=cm
